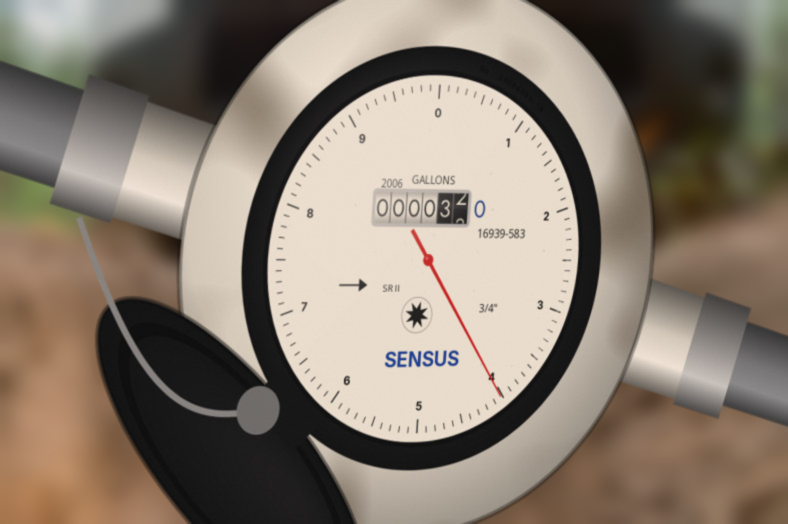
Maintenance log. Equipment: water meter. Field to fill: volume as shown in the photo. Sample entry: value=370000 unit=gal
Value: value=324.0 unit=gal
